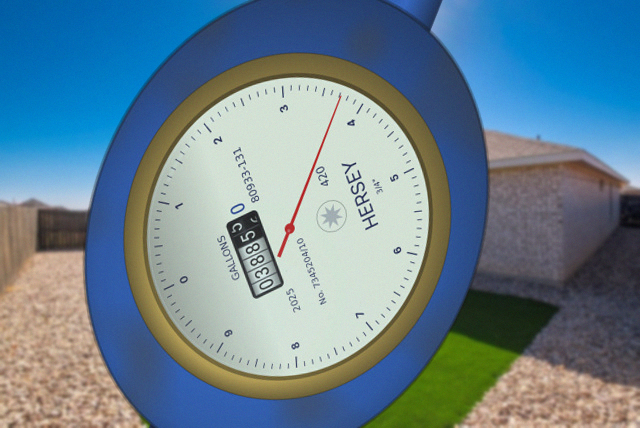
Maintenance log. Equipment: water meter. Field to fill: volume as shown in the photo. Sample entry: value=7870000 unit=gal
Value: value=388553.7 unit=gal
